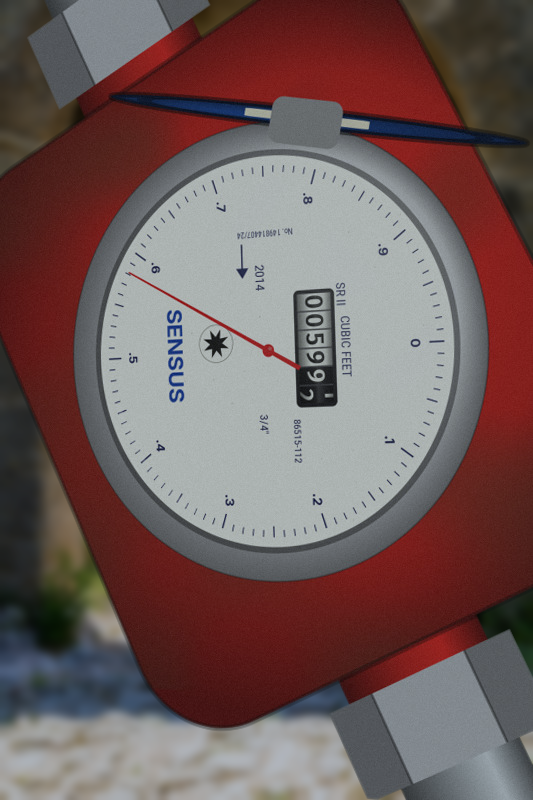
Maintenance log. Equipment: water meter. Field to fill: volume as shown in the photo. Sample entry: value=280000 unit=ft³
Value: value=5991.58 unit=ft³
